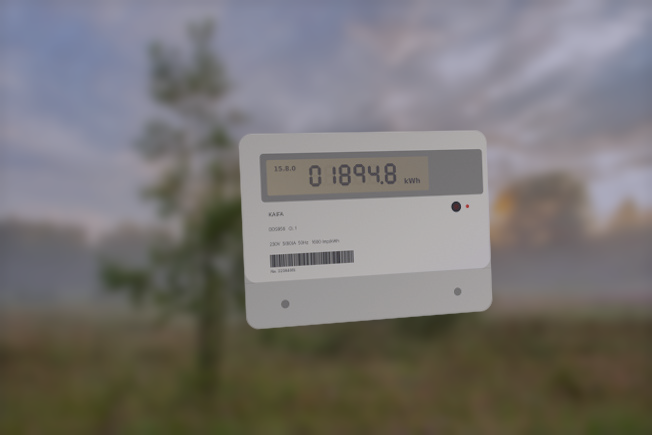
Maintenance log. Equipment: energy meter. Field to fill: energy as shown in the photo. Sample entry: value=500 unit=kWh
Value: value=1894.8 unit=kWh
